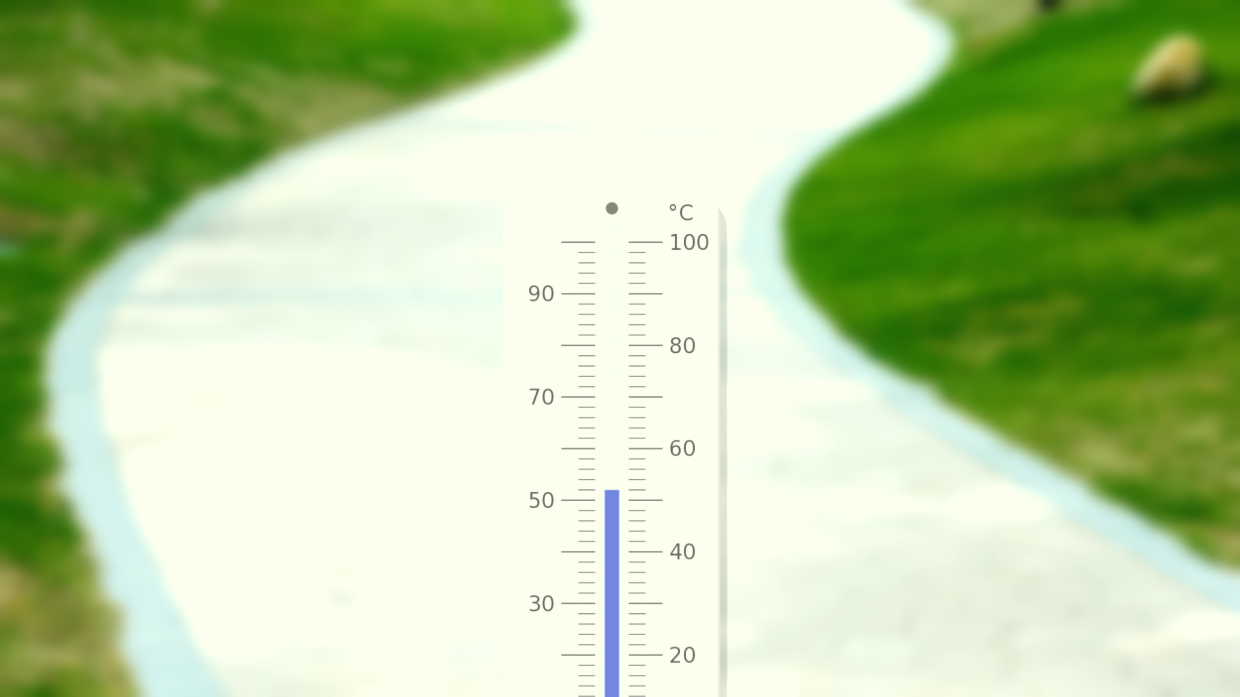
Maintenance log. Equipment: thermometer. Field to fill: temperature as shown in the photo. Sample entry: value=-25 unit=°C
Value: value=52 unit=°C
